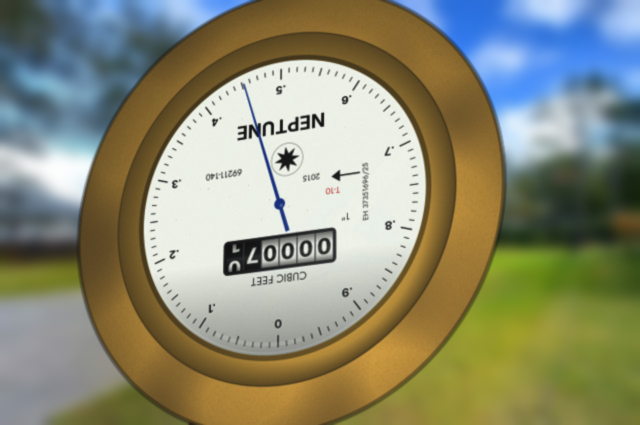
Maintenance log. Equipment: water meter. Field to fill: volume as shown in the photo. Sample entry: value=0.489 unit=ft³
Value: value=70.45 unit=ft³
